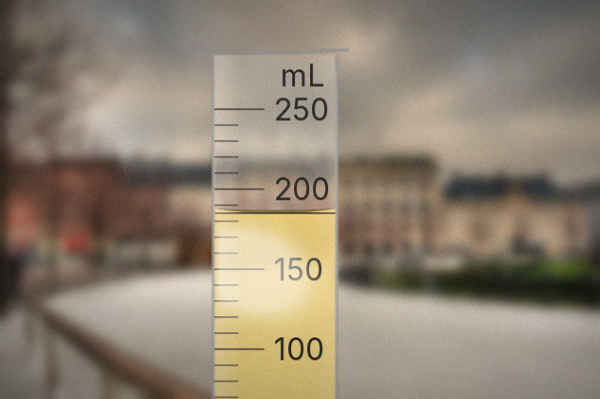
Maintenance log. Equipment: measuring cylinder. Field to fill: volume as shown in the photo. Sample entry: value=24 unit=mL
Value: value=185 unit=mL
